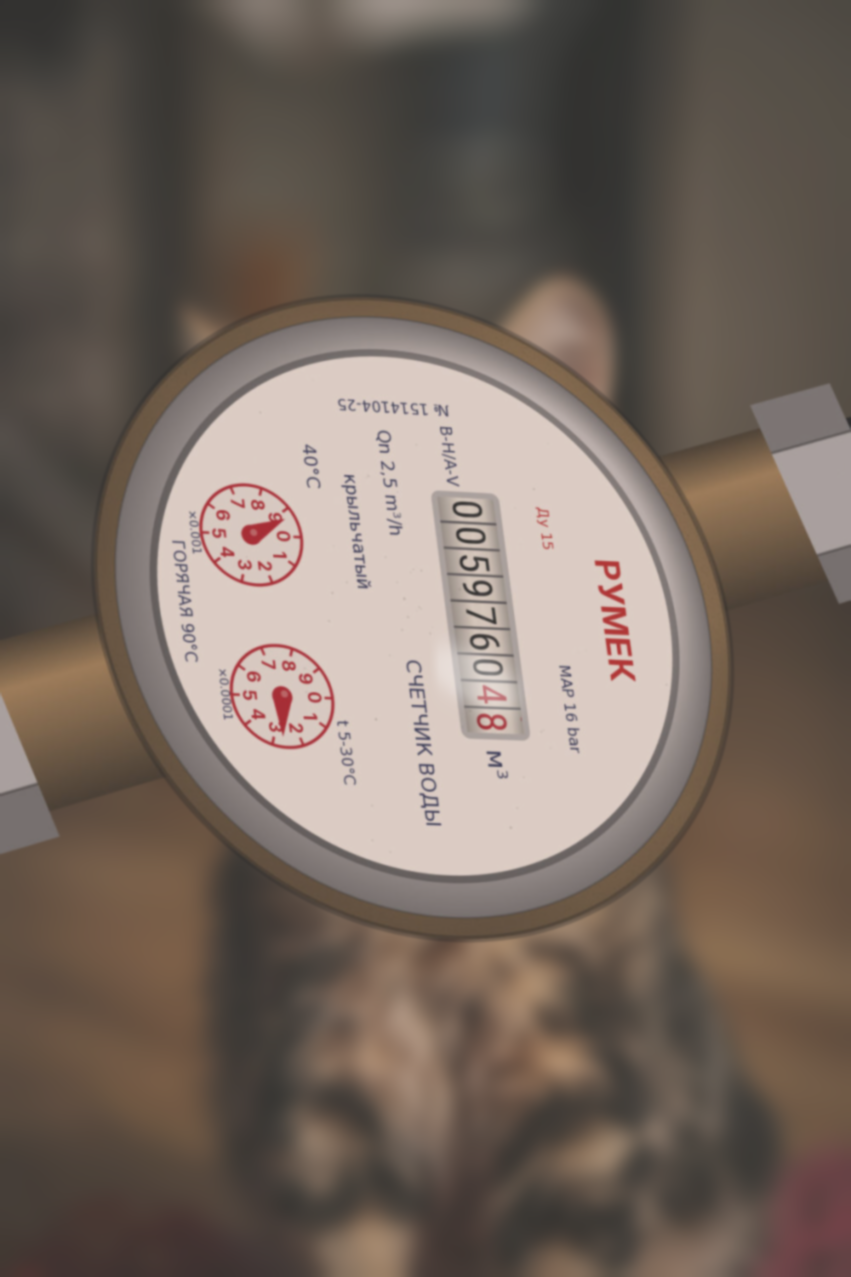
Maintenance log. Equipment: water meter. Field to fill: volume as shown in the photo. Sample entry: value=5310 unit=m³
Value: value=59760.4792 unit=m³
